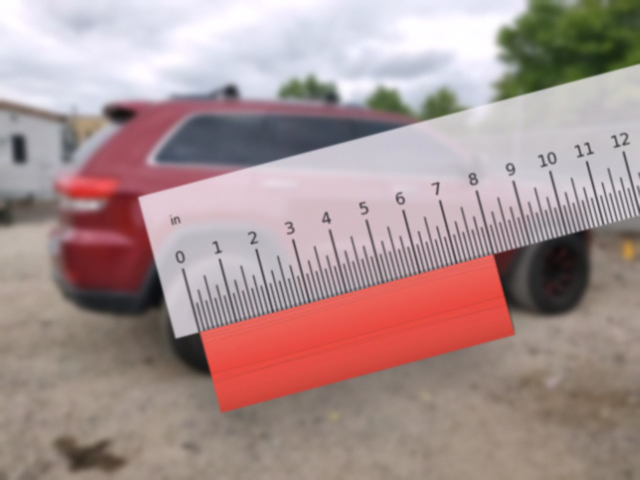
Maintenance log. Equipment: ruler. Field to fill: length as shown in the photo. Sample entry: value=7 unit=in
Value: value=8 unit=in
